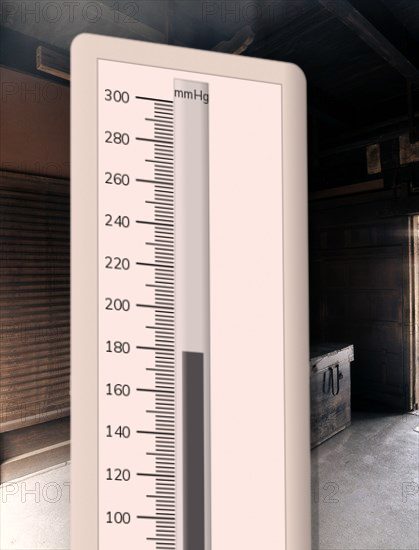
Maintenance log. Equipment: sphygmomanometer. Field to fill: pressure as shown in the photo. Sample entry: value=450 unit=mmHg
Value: value=180 unit=mmHg
